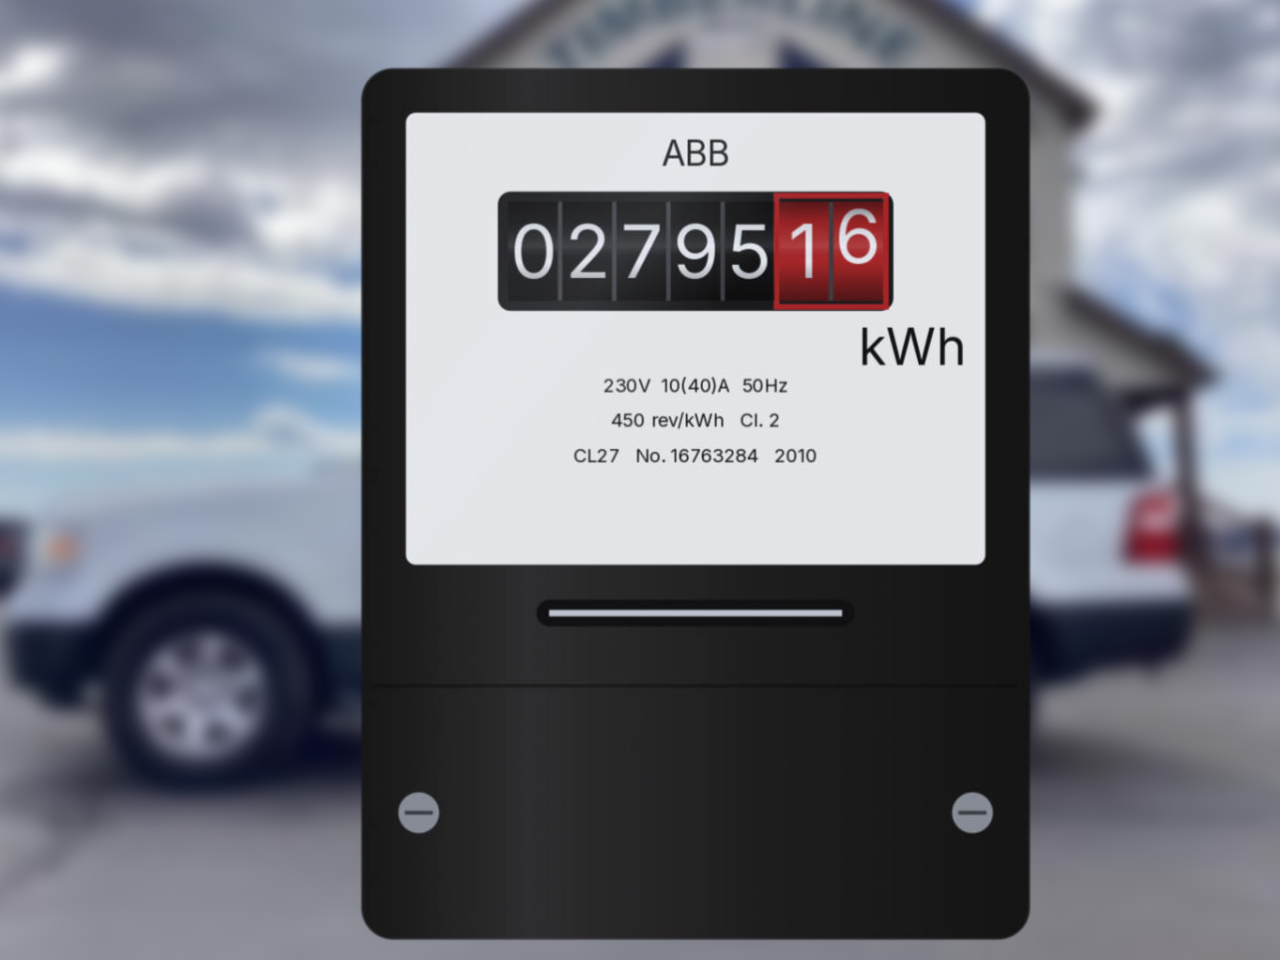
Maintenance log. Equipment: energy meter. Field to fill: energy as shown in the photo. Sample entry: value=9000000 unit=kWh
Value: value=2795.16 unit=kWh
